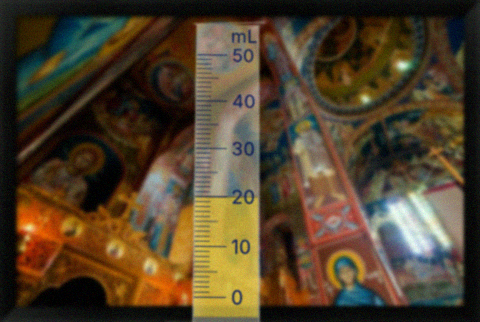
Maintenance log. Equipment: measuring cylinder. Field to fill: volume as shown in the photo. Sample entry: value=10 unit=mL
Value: value=20 unit=mL
